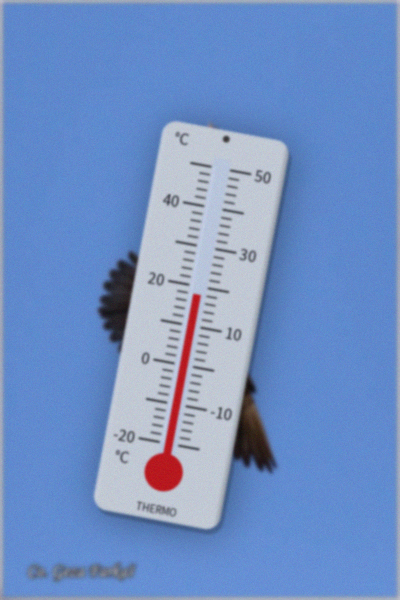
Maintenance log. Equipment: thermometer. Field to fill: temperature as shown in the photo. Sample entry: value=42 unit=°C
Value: value=18 unit=°C
